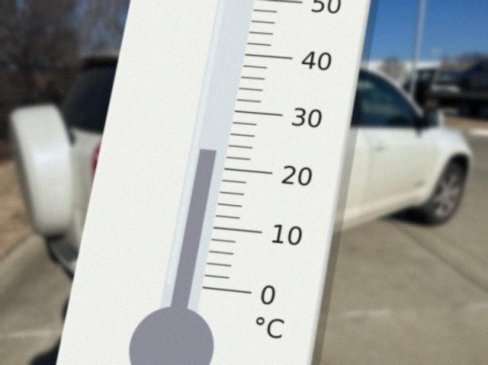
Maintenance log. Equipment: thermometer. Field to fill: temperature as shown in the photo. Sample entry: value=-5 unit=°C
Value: value=23 unit=°C
